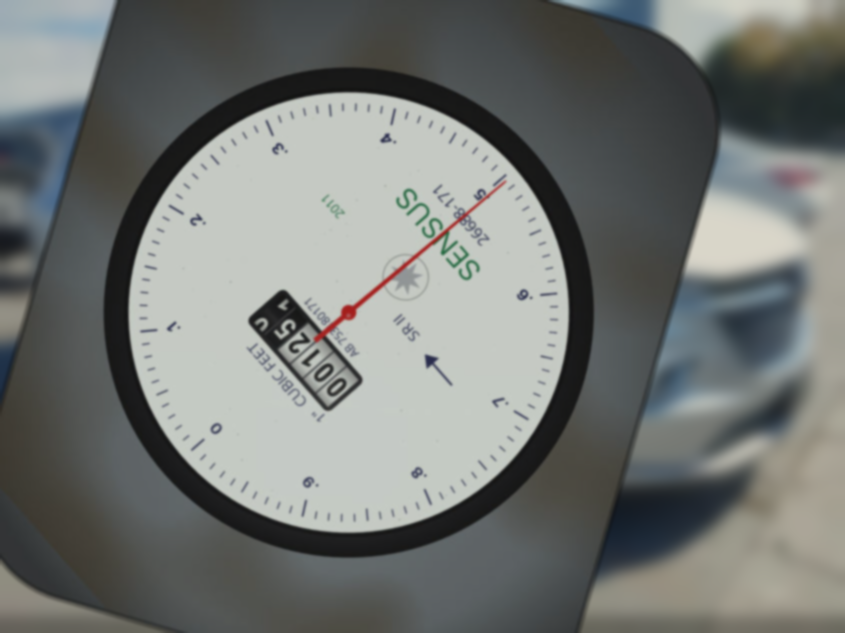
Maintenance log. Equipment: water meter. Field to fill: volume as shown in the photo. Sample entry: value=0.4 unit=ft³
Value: value=1250.50 unit=ft³
